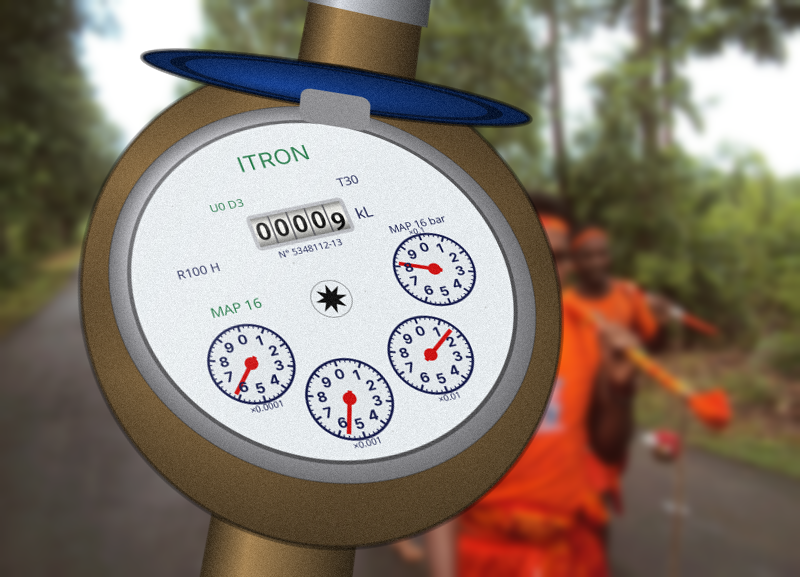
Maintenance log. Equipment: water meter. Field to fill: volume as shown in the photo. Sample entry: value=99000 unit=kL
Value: value=8.8156 unit=kL
